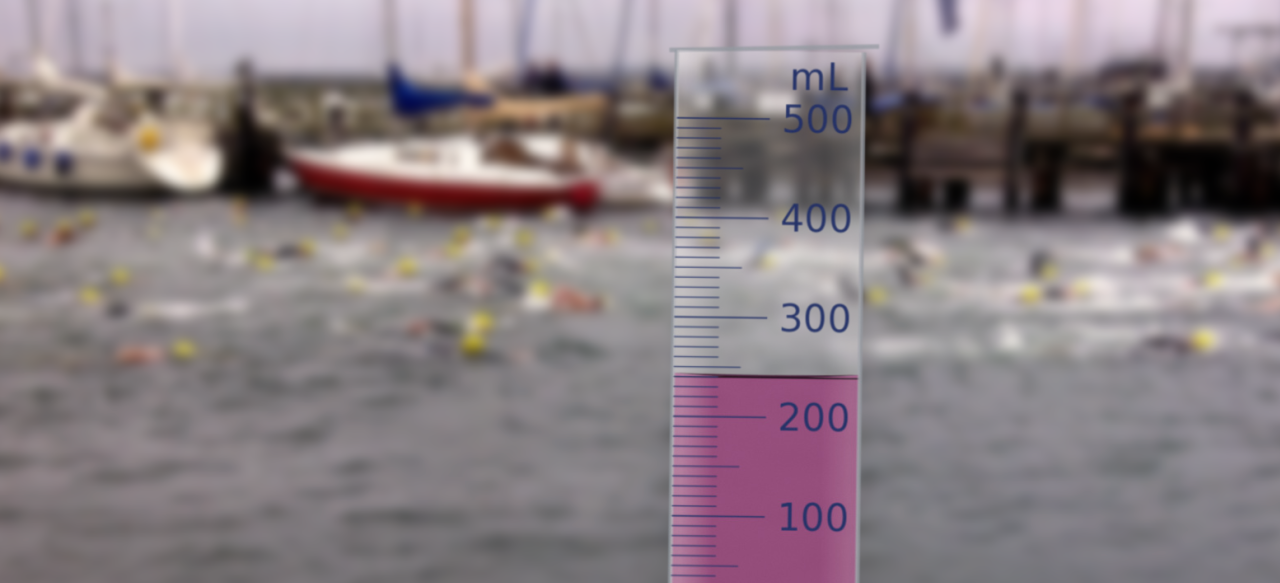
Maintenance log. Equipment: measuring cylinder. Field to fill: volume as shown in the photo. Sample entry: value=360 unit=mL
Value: value=240 unit=mL
